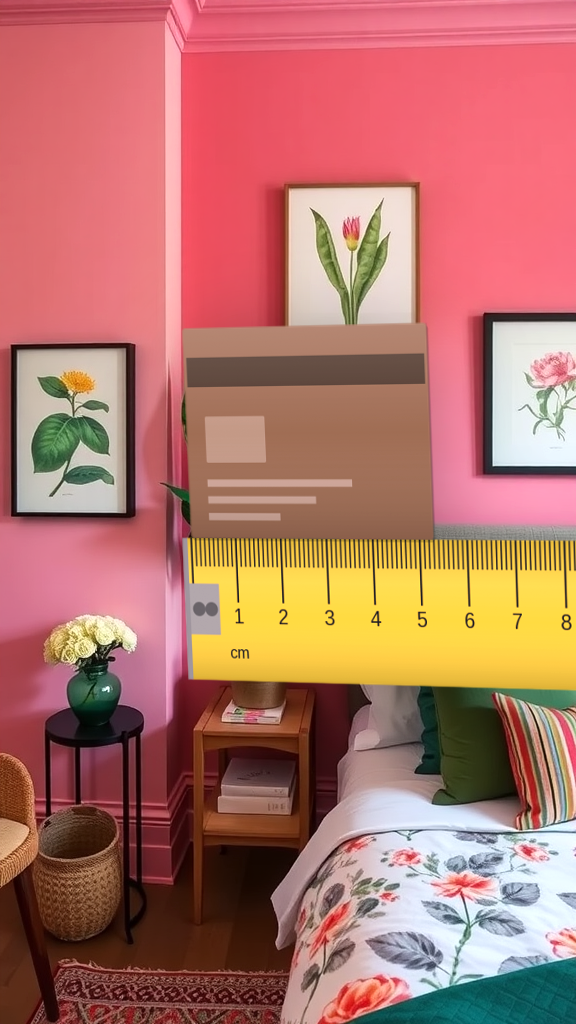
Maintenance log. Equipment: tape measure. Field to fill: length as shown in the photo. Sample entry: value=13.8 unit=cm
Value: value=5.3 unit=cm
